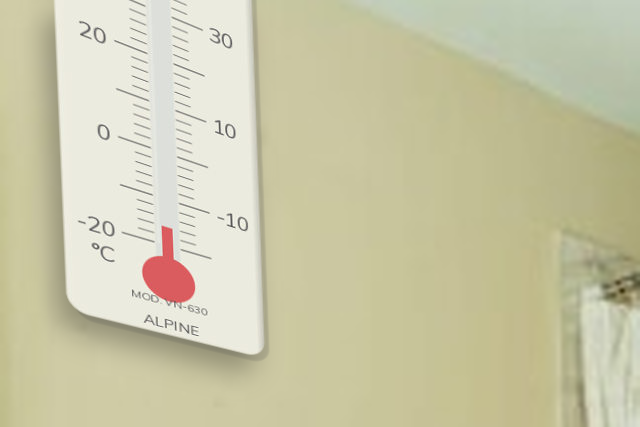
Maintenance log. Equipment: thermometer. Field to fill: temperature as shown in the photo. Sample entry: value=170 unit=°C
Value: value=-16 unit=°C
